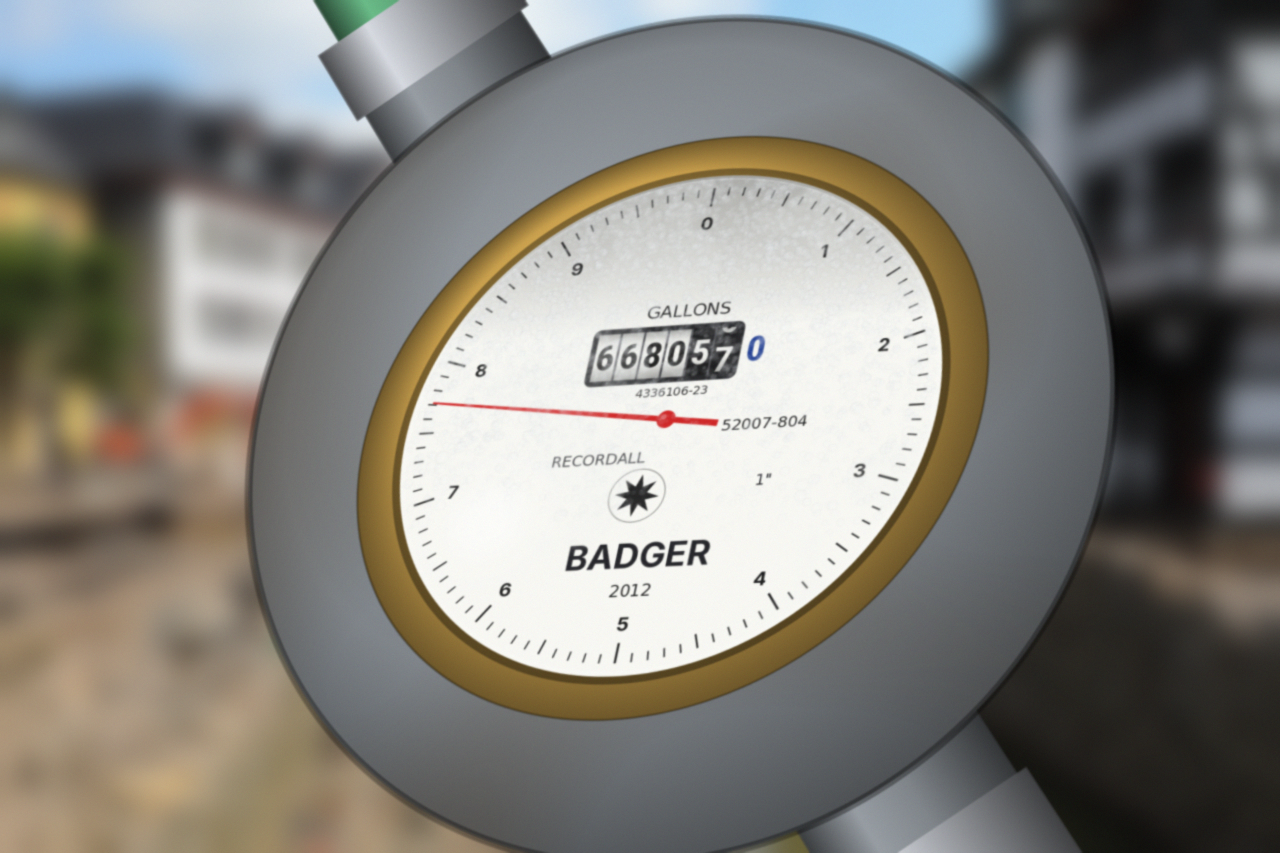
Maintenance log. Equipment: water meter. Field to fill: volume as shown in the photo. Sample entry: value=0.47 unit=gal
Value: value=6680567.7 unit=gal
